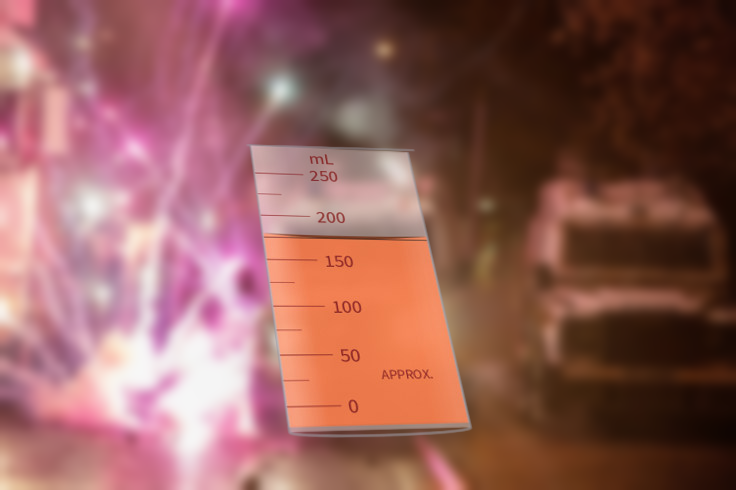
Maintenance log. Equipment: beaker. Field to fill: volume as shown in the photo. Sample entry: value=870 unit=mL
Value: value=175 unit=mL
